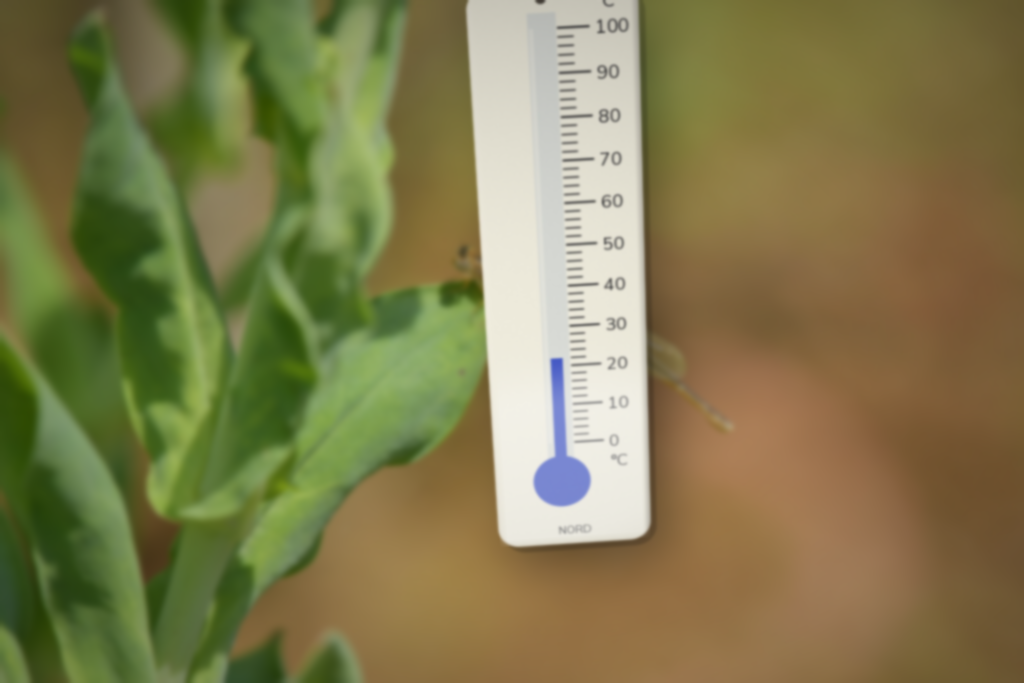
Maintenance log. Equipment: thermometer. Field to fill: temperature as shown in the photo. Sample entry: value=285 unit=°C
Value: value=22 unit=°C
